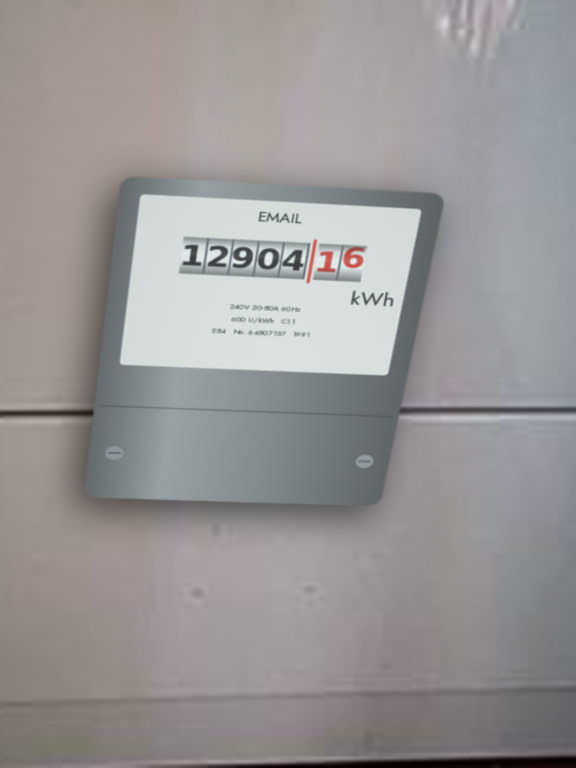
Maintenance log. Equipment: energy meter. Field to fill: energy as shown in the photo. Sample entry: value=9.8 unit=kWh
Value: value=12904.16 unit=kWh
